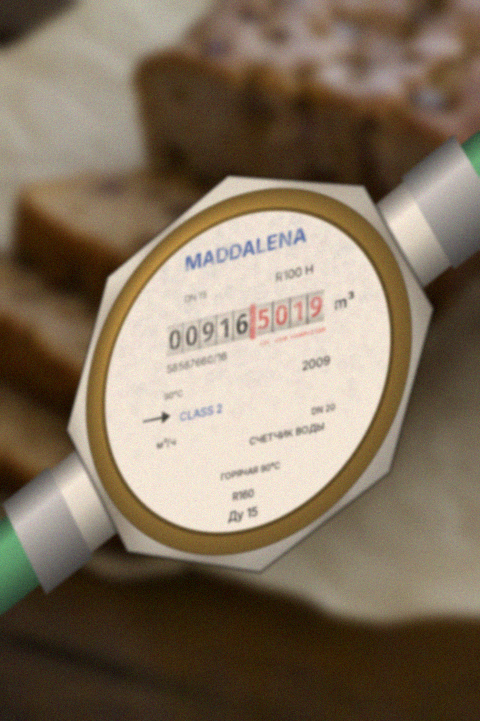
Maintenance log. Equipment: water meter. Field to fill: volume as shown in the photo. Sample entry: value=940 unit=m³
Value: value=916.5019 unit=m³
